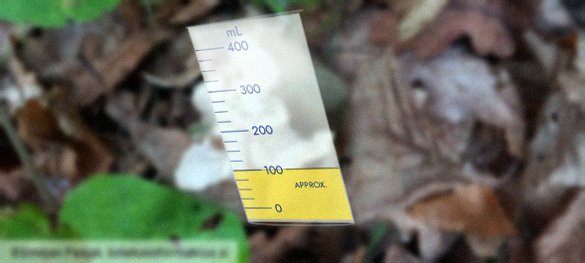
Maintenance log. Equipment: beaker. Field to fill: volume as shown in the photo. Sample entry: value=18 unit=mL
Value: value=100 unit=mL
